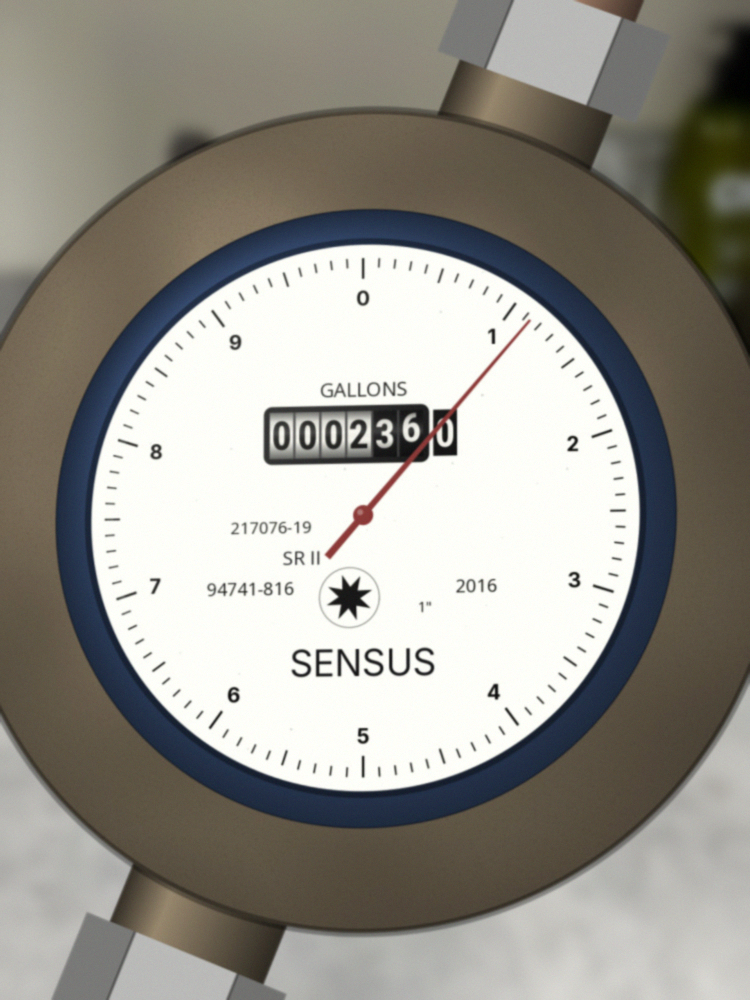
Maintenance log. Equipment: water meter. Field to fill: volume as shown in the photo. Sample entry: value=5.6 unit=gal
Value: value=2361.1 unit=gal
